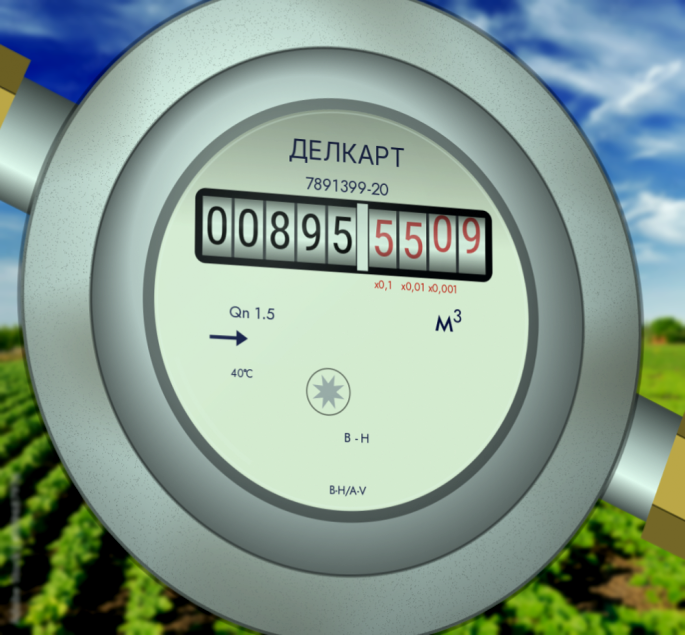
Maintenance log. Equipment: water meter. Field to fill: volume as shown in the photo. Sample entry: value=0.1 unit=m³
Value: value=895.5509 unit=m³
